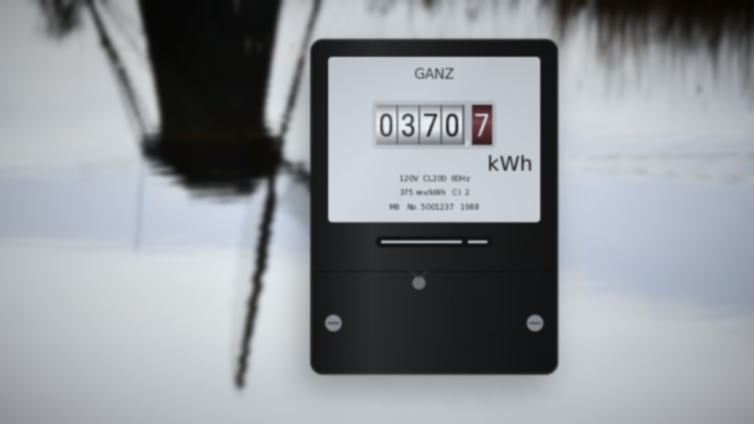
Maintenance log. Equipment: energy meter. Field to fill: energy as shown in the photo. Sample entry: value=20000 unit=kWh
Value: value=370.7 unit=kWh
